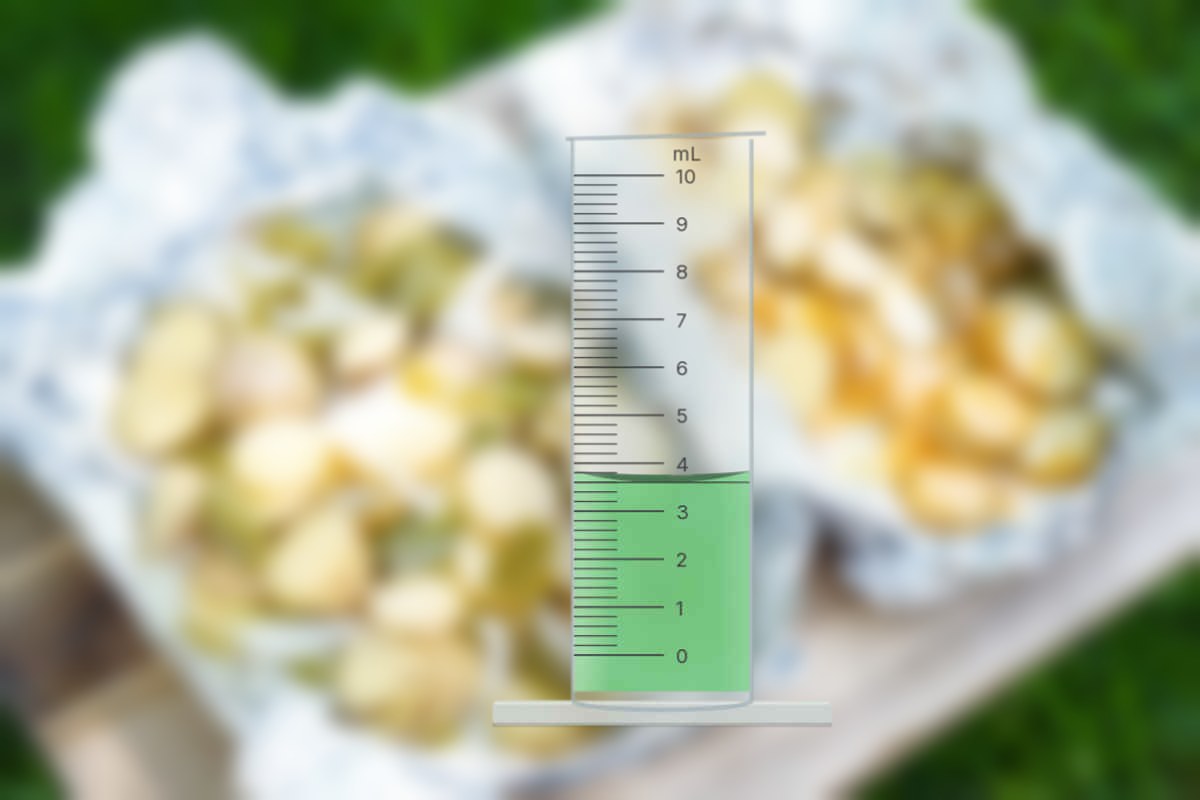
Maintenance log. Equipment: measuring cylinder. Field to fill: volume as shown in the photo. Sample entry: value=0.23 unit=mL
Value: value=3.6 unit=mL
